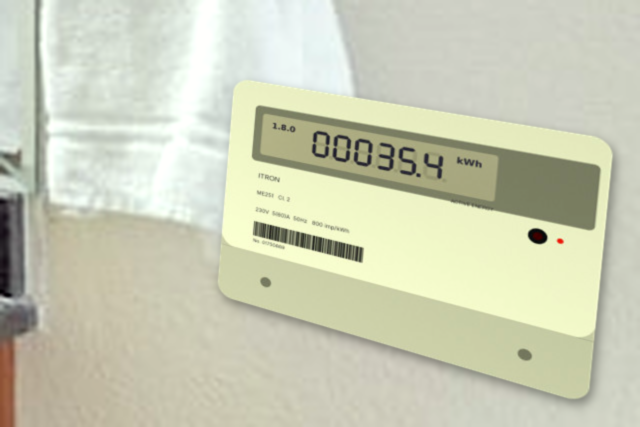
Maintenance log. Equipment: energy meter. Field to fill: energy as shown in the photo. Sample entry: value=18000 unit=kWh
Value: value=35.4 unit=kWh
